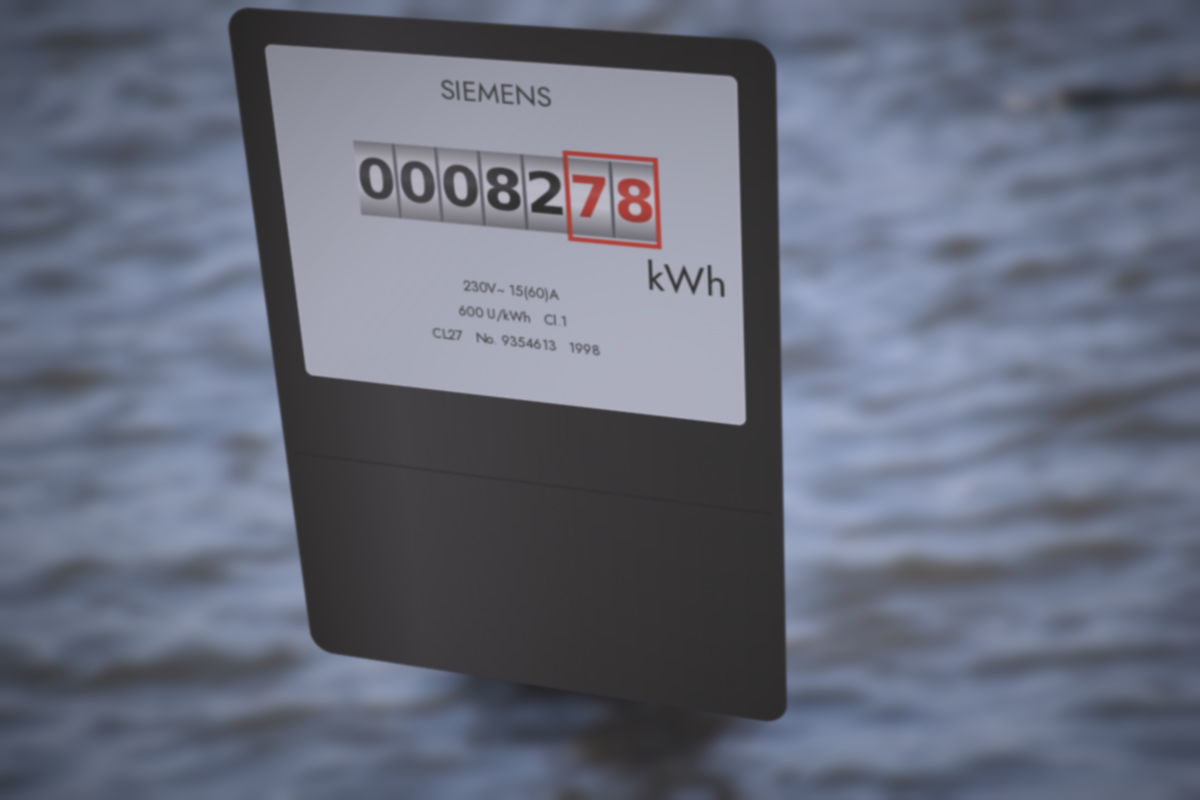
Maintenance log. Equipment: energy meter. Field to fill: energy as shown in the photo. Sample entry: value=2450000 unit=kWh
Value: value=82.78 unit=kWh
